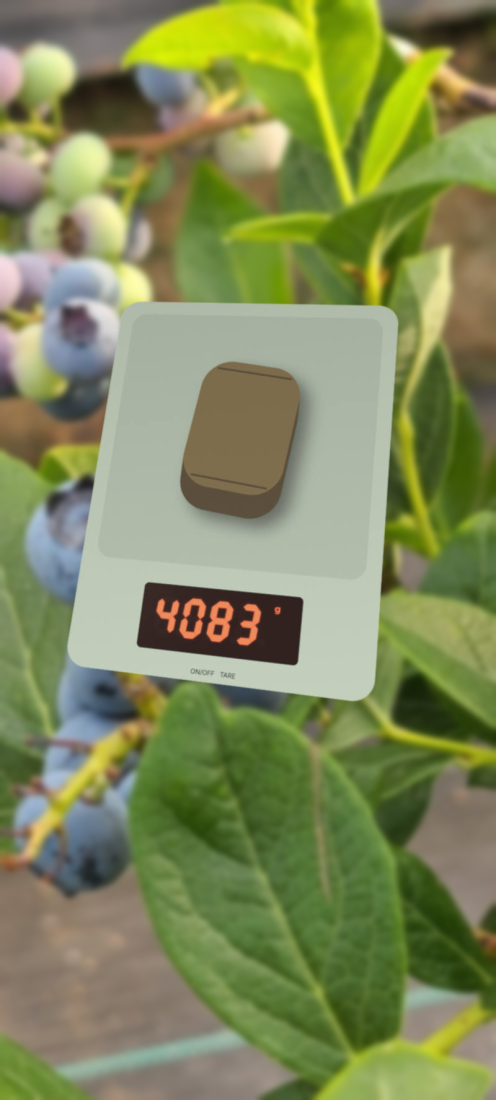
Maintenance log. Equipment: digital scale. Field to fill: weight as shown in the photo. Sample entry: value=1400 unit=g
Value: value=4083 unit=g
